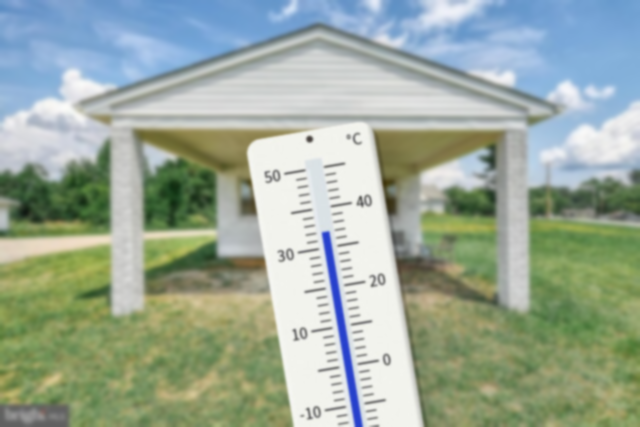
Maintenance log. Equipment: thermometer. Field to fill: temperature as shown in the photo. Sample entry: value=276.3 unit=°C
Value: value=34 unit=°C
